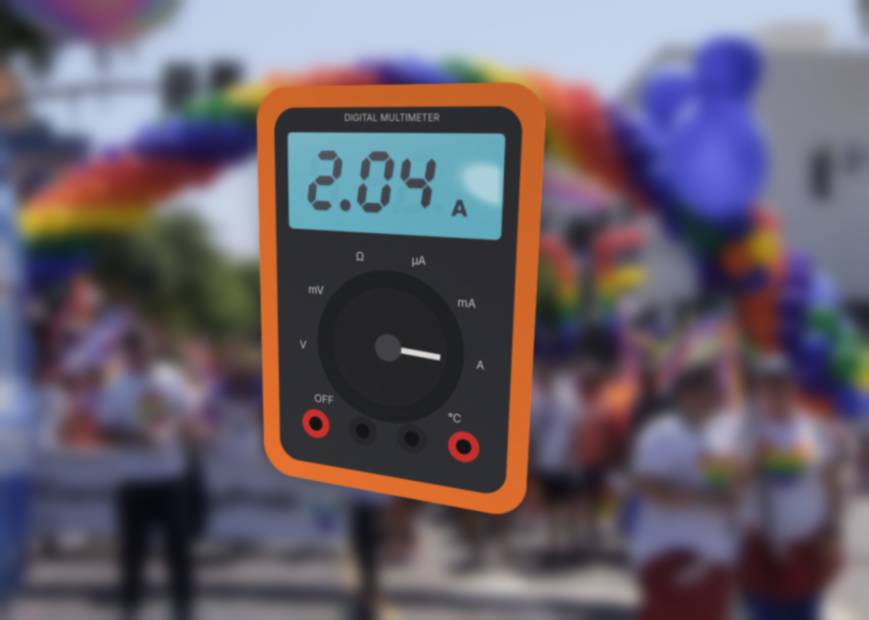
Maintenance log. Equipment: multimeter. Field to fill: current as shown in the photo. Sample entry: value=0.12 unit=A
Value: value=2.04 unit=A
